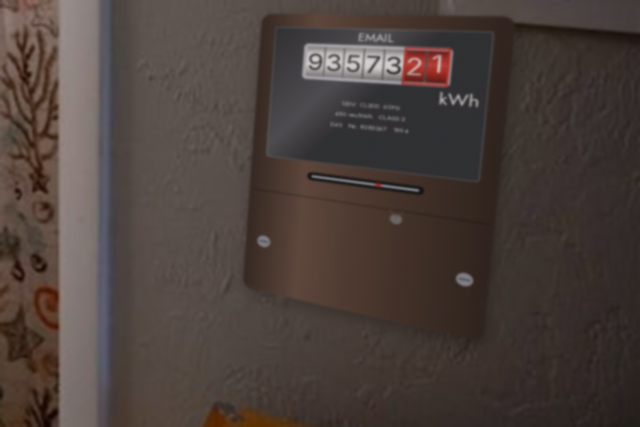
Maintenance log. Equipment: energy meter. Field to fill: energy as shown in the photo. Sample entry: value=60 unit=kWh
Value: value=93573.21 unit=kWh
